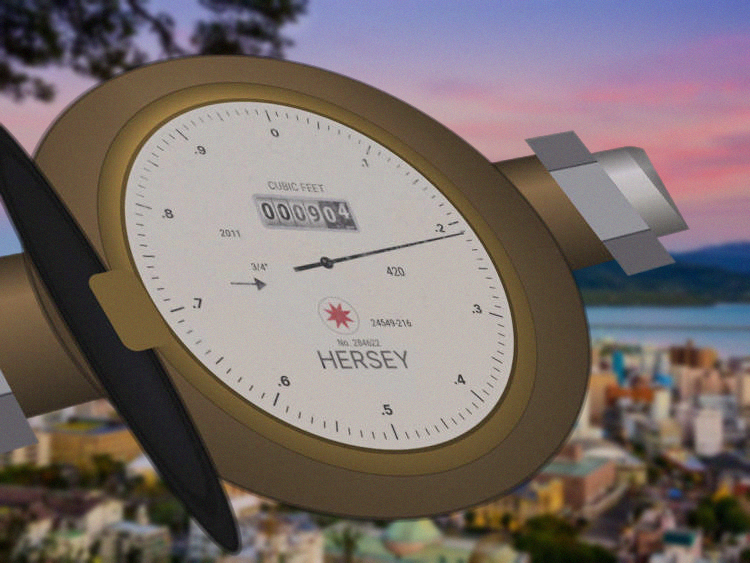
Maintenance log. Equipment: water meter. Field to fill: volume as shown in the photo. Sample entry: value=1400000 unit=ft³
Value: value=904.21 unit=ft³
